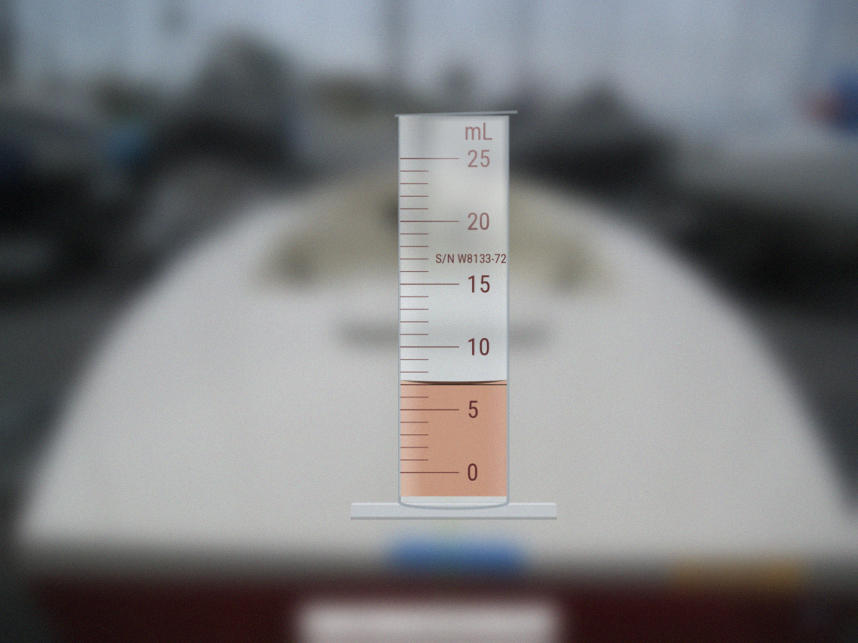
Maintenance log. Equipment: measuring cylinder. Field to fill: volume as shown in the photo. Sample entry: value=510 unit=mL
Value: value=7 unit=mL
